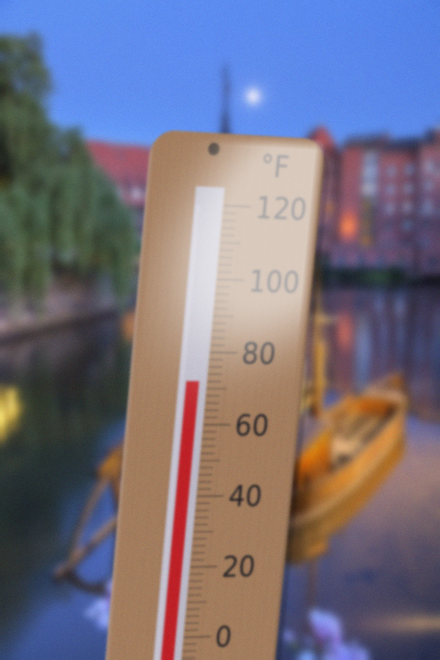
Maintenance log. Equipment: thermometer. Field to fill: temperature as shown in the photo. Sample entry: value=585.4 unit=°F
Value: value=72 unit=°F
